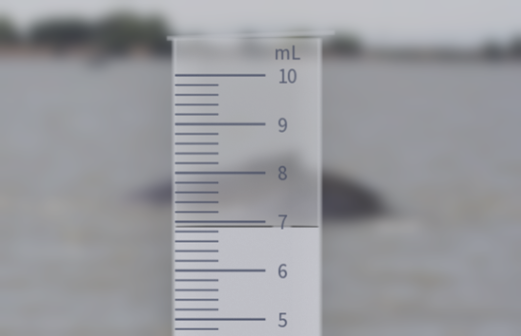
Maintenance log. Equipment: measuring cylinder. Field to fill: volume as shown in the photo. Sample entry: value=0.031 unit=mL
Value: value=6.9 unit=mL
